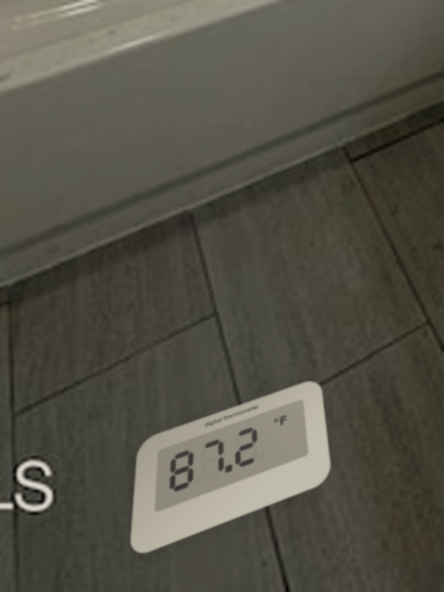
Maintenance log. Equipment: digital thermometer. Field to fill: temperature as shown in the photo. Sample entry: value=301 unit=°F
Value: value=87.2 unit=°F
